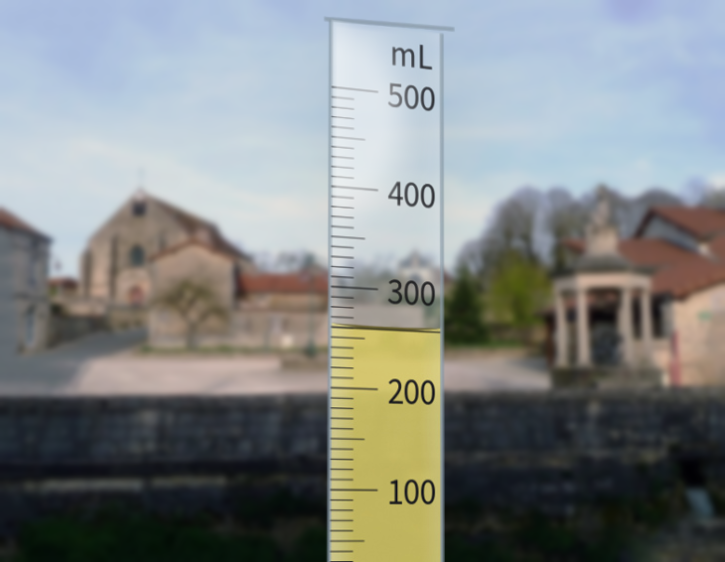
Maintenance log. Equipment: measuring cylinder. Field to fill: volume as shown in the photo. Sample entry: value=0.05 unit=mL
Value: value=260 unit=mL
